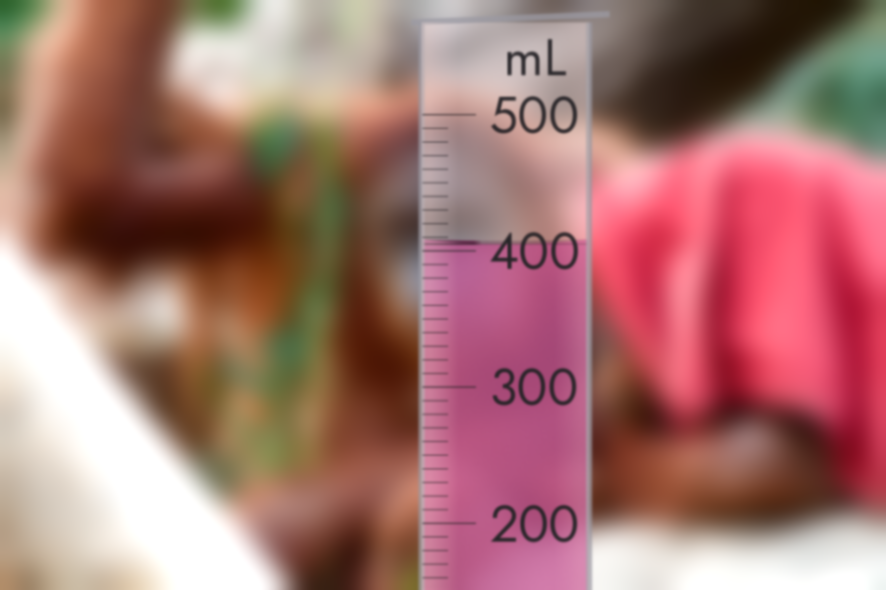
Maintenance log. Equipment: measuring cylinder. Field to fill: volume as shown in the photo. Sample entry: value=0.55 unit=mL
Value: value=405 unit=mL
